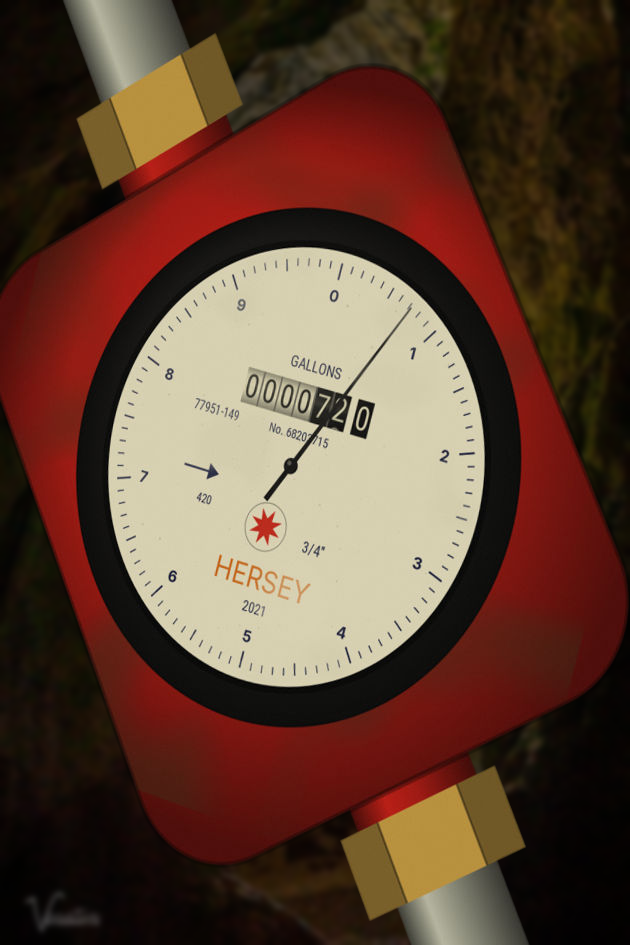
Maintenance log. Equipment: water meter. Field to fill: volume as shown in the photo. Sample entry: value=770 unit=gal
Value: value=720.7 unit=gal
